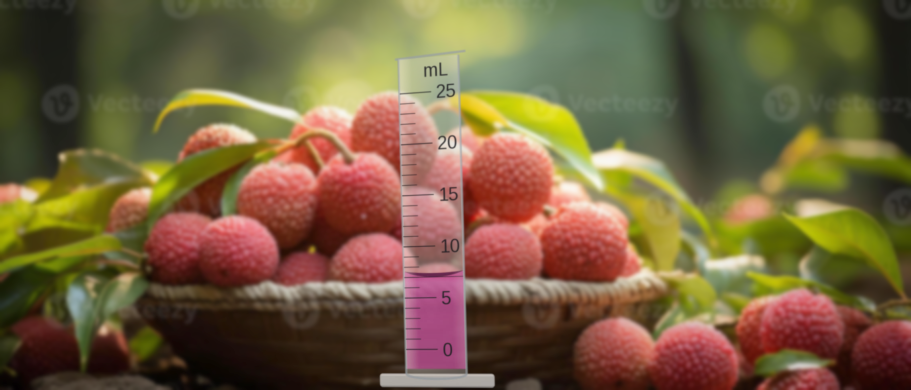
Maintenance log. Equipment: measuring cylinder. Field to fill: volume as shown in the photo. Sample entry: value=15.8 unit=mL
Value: value=7 unit=mL
